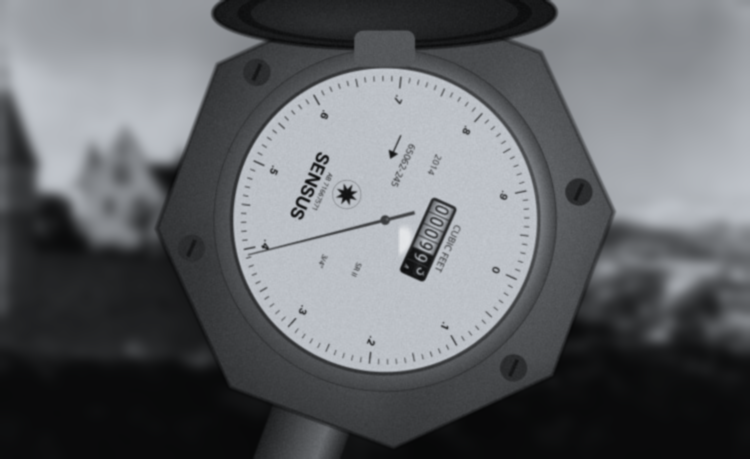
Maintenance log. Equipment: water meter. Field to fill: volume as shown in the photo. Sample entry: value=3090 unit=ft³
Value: value=993.39 unit=ft³
